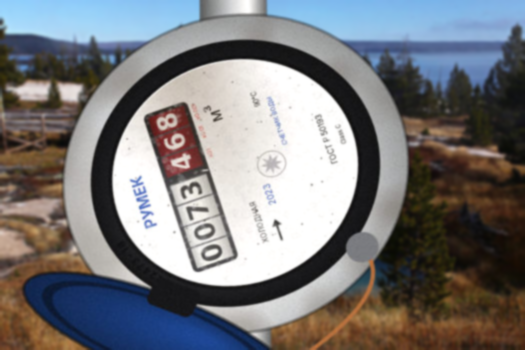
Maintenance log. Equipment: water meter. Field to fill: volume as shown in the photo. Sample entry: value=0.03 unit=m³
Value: value=73.468 unit=m³
